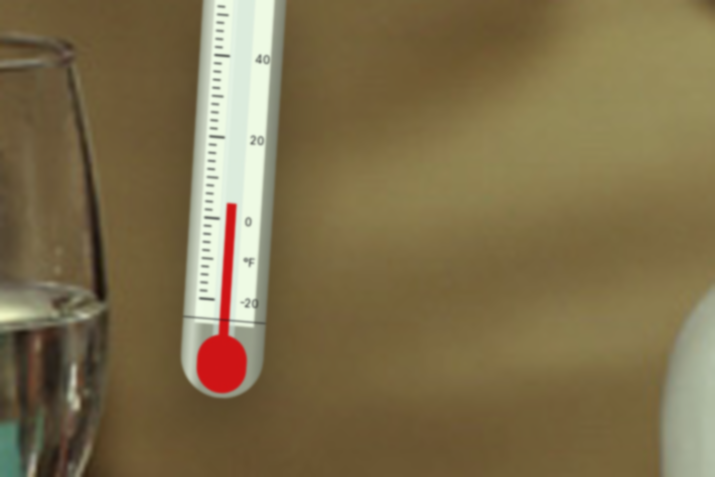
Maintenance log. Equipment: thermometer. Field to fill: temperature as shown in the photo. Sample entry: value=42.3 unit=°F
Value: value=4 unit=°F
